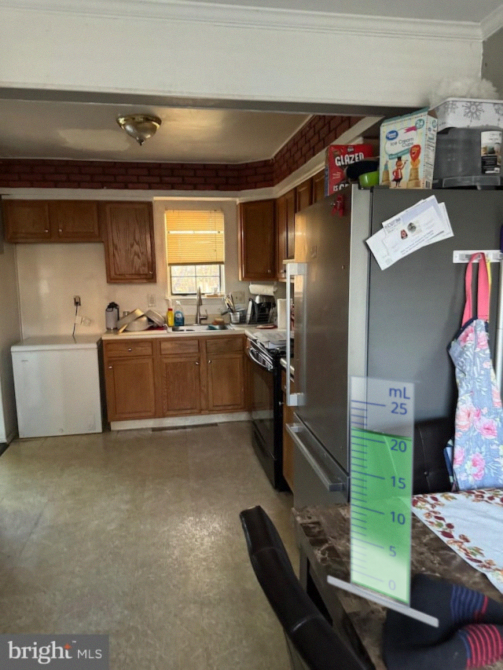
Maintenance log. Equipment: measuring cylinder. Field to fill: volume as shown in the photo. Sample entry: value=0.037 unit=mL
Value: value=21 unit=mL
